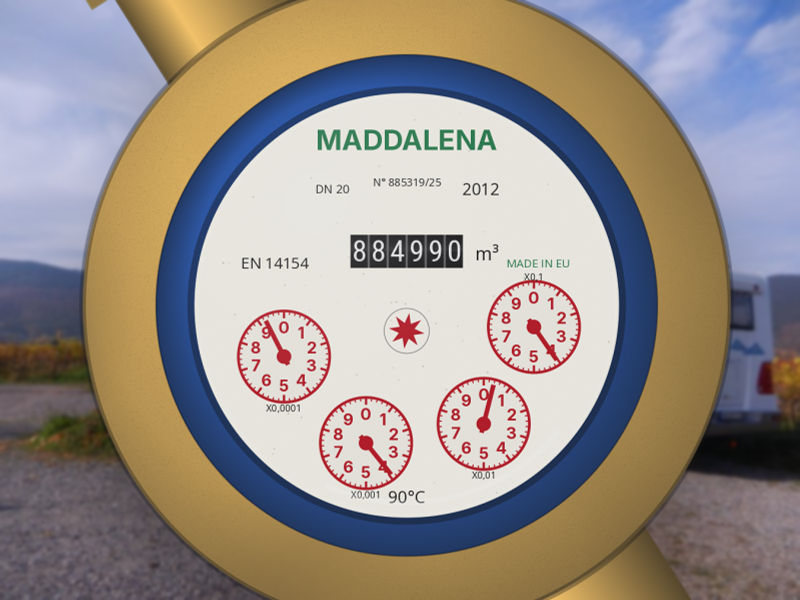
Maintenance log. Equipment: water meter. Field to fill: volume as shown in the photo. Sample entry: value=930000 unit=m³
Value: value=884990.4039 unit=m³
